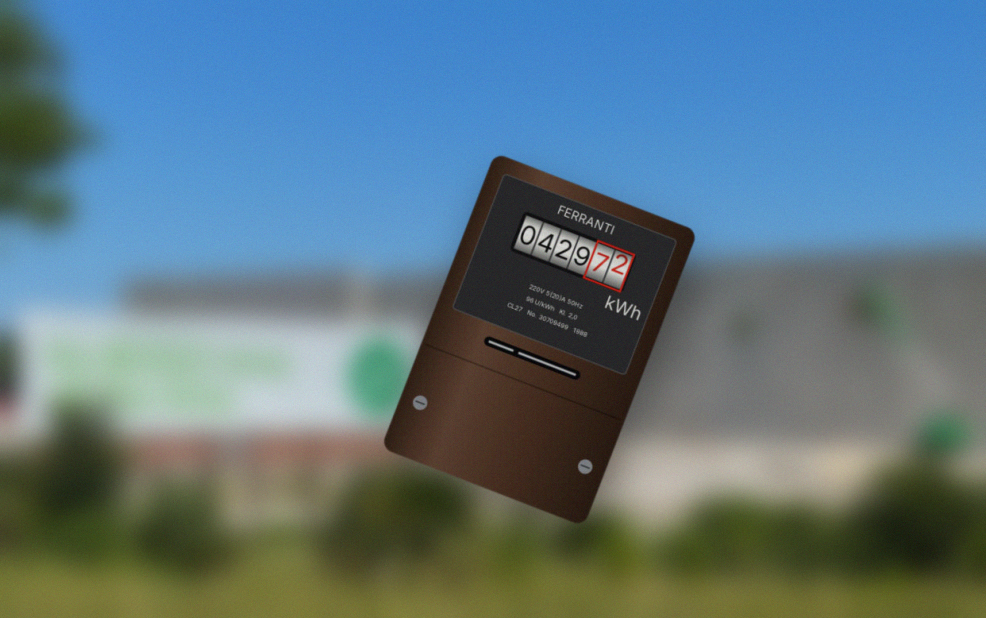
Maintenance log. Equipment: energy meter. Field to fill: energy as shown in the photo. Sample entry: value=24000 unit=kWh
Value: value=429.72 unit=kWh
